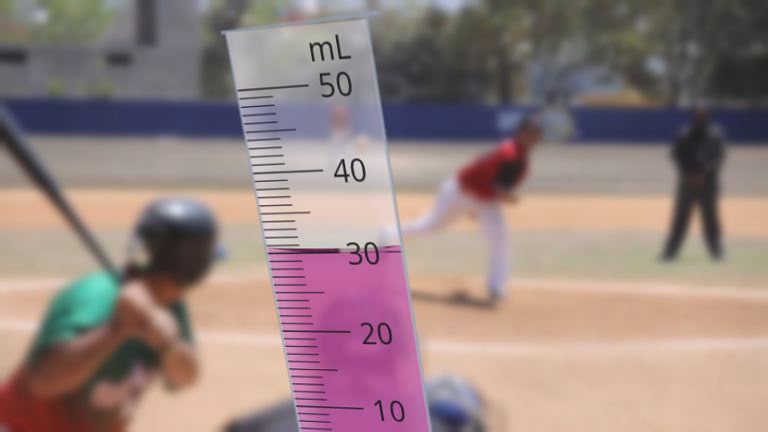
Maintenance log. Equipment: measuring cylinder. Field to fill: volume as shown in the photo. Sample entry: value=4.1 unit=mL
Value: value=30 unit=mL
